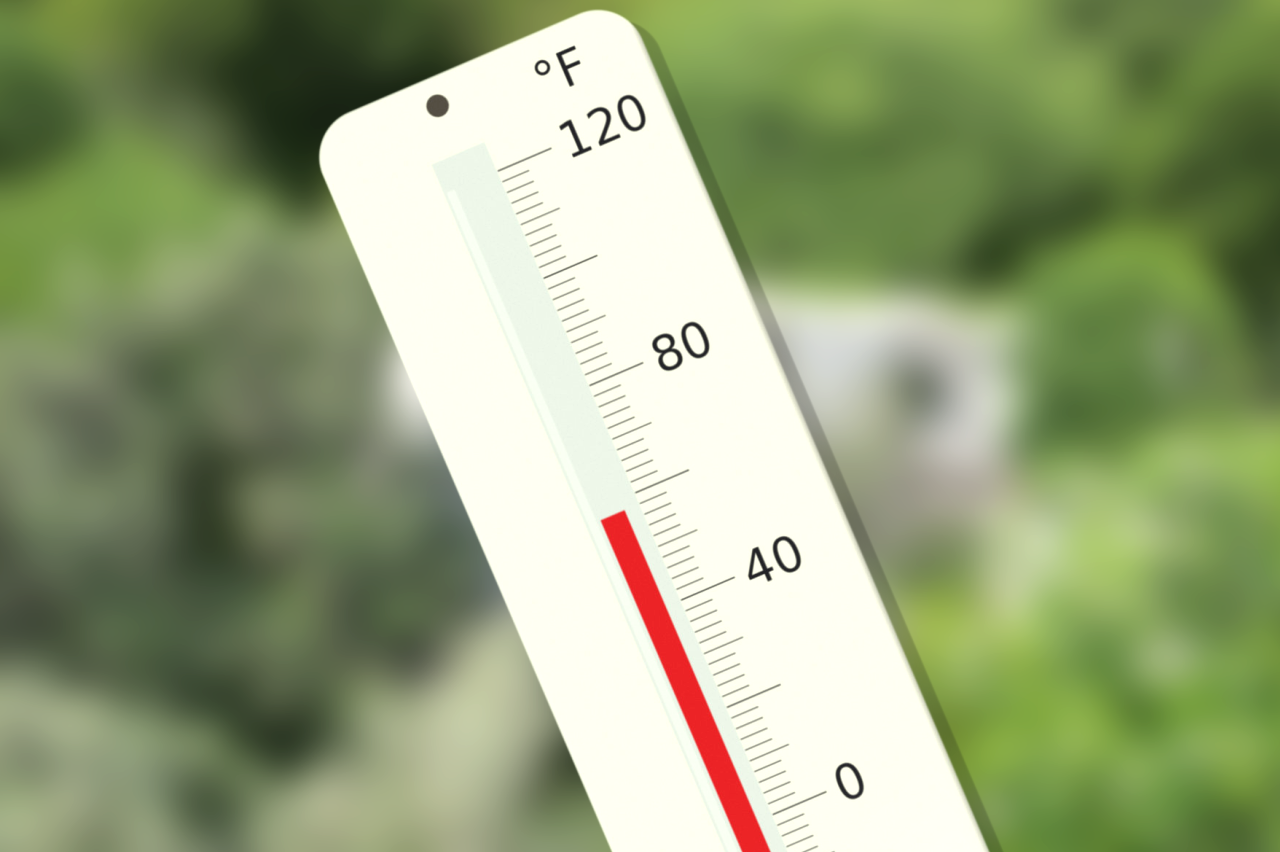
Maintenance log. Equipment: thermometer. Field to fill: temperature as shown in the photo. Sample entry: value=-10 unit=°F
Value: value=58 unit=°F
